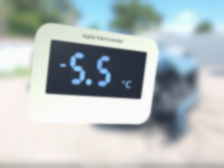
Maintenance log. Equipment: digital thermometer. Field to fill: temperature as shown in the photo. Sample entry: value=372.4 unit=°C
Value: value=-5.5 unit=°C
